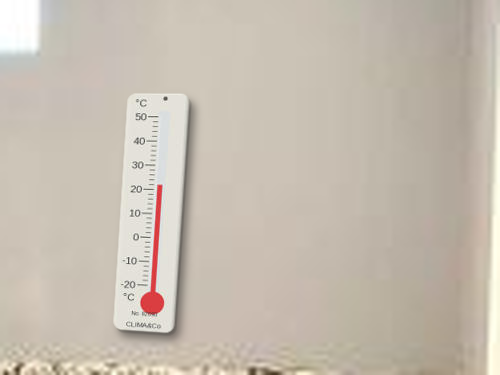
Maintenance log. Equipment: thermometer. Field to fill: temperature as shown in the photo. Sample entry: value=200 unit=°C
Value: value=22 unit=°C
